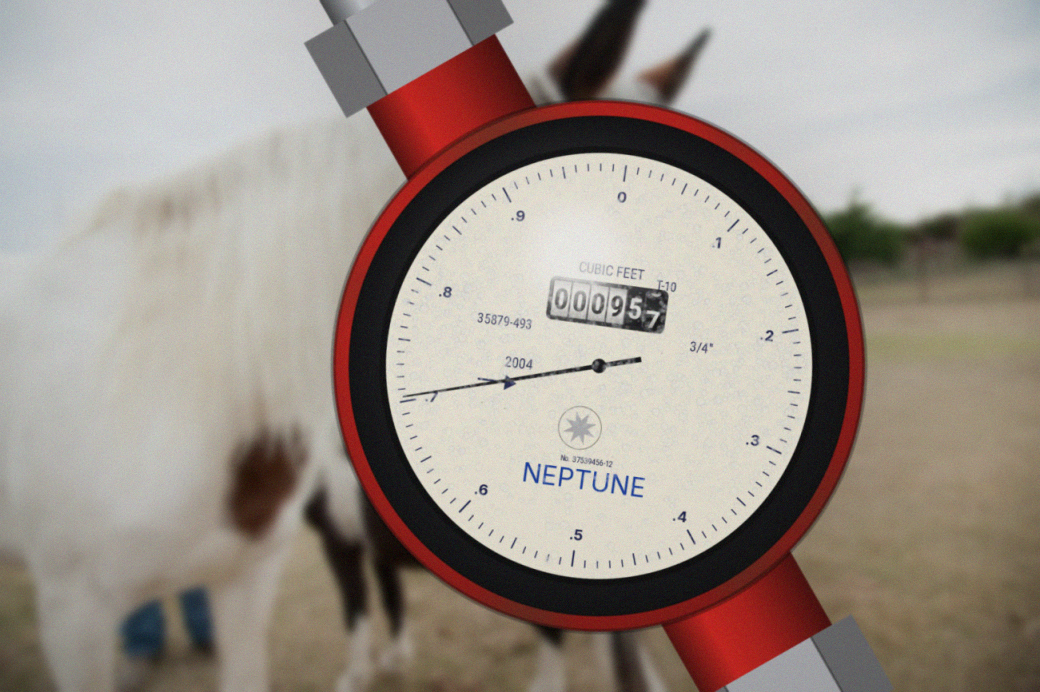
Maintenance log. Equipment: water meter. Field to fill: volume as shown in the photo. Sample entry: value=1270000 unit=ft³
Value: value=956.70 unit=ft³
